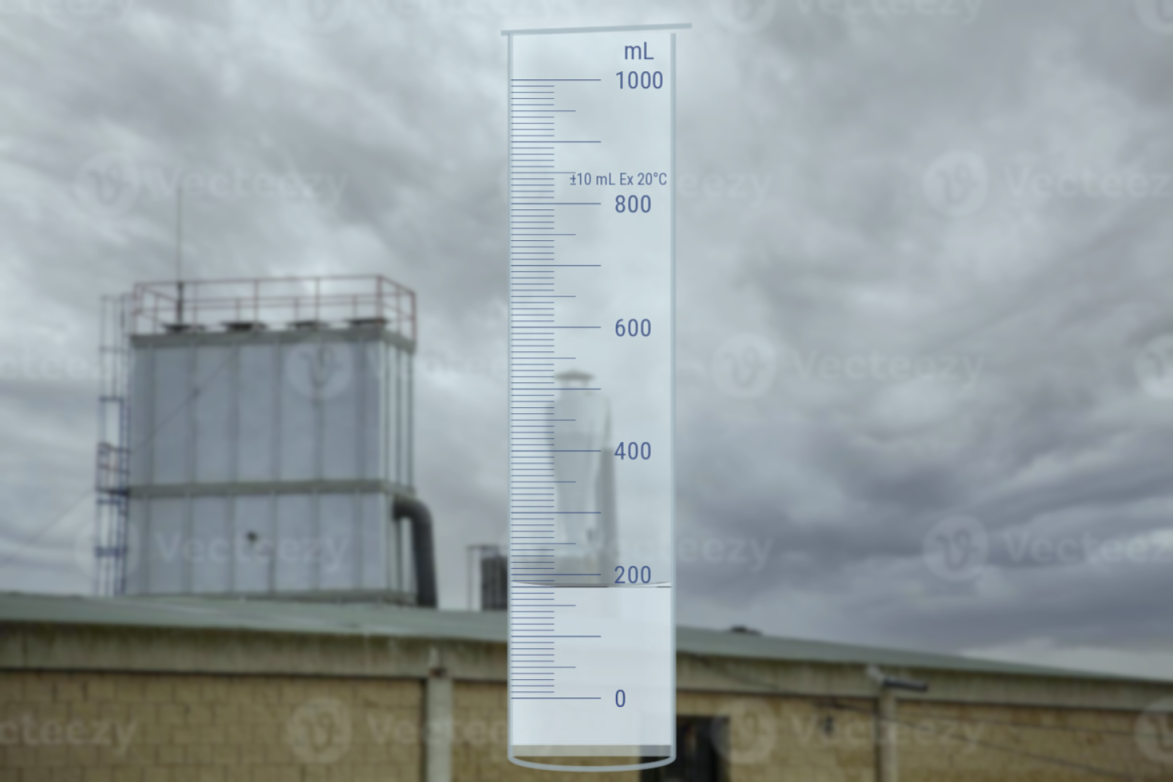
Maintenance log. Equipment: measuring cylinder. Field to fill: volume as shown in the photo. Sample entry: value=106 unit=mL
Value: value=180 unit=mL
